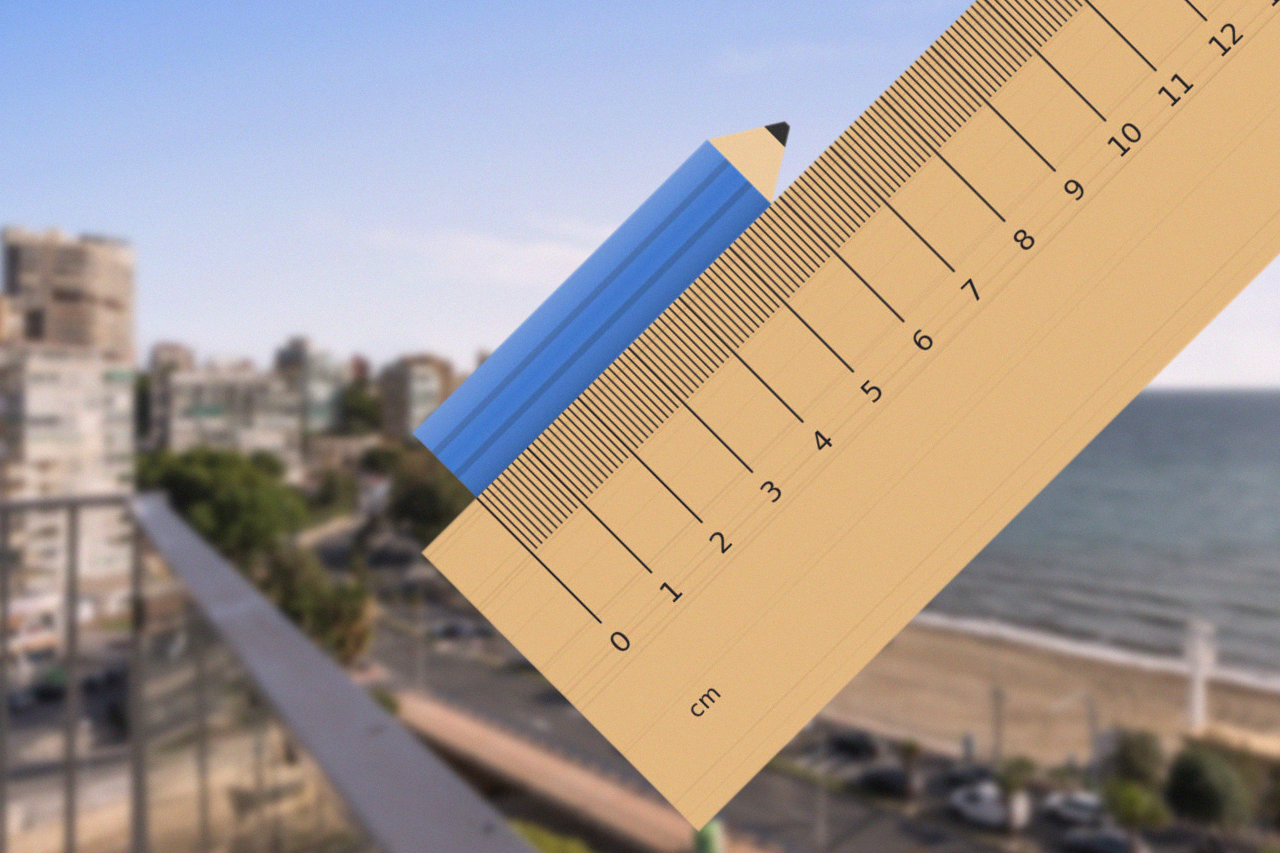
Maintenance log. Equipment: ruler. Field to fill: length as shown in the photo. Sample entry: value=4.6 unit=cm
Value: value=6.8 unit=cm
